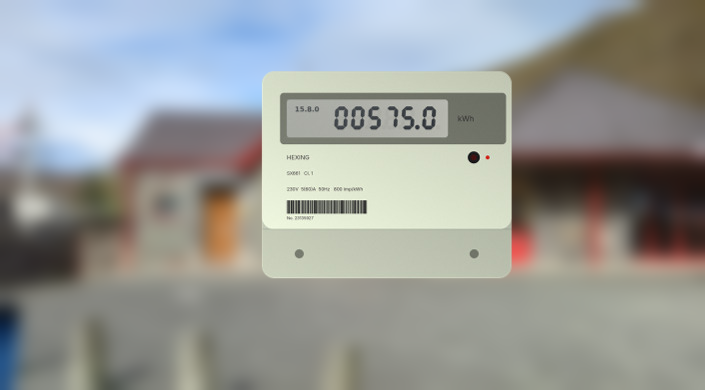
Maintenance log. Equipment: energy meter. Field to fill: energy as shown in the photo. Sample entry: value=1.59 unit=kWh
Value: value=575.0 unit=kWh
